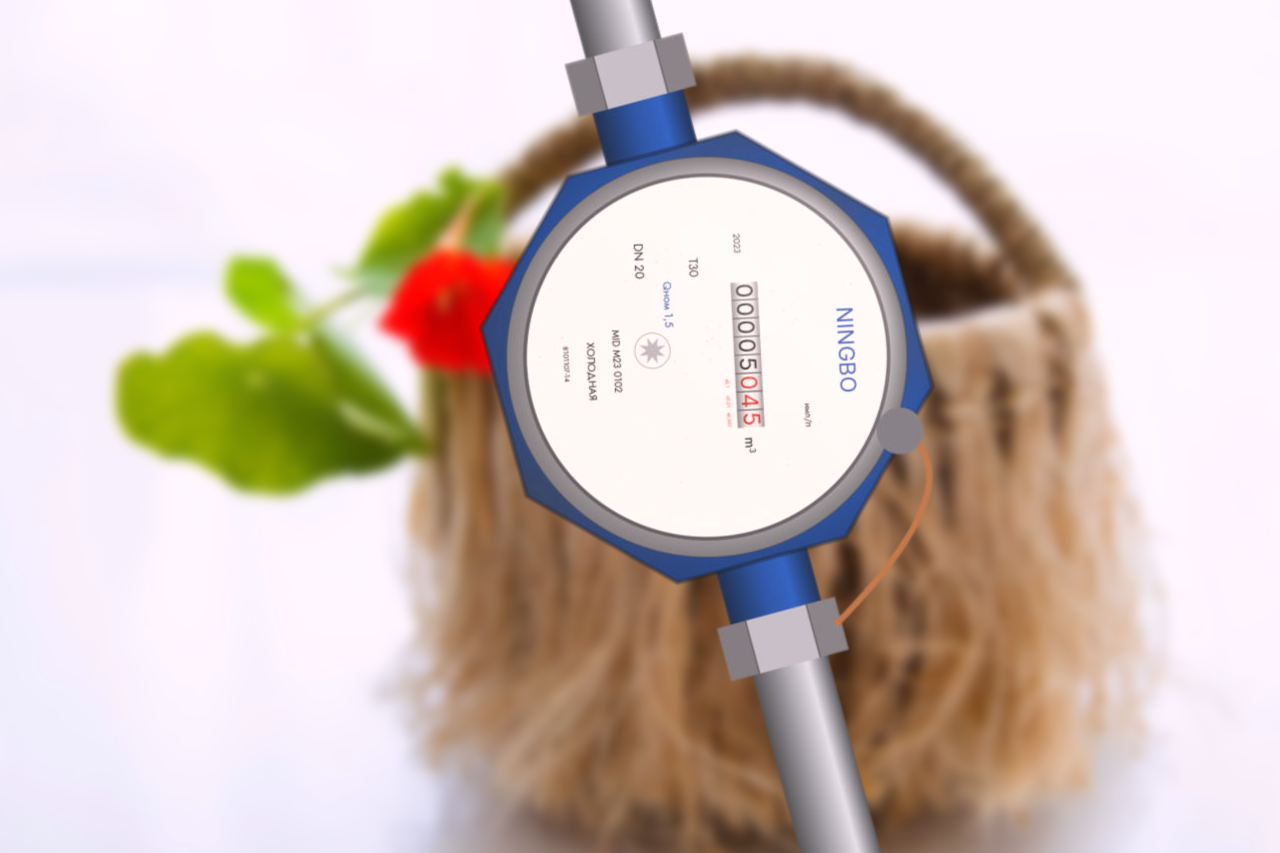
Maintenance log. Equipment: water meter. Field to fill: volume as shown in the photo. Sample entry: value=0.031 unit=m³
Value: value=5.045 unit=m³
